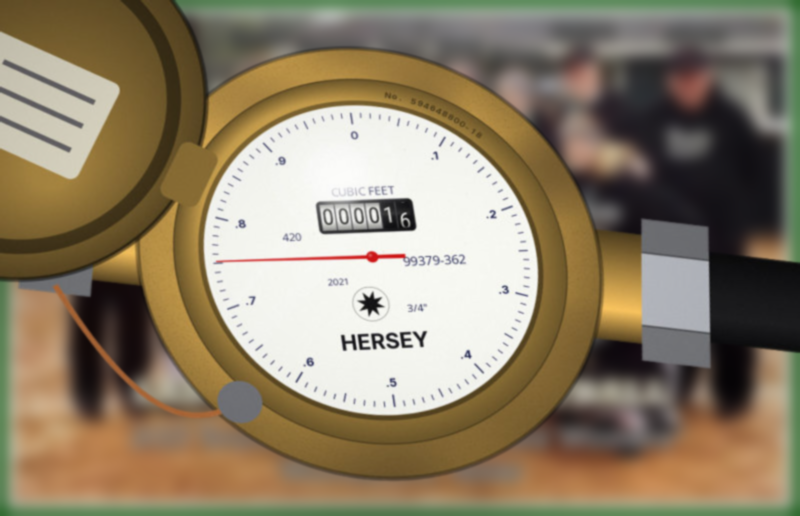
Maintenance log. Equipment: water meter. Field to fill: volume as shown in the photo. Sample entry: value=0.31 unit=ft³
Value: value=15.75 unit=ft³
